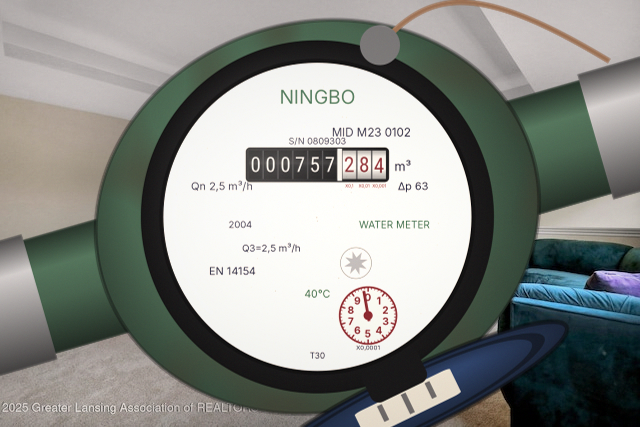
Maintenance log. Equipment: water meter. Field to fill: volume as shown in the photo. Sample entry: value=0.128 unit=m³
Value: value=757.2839 unit=m³
